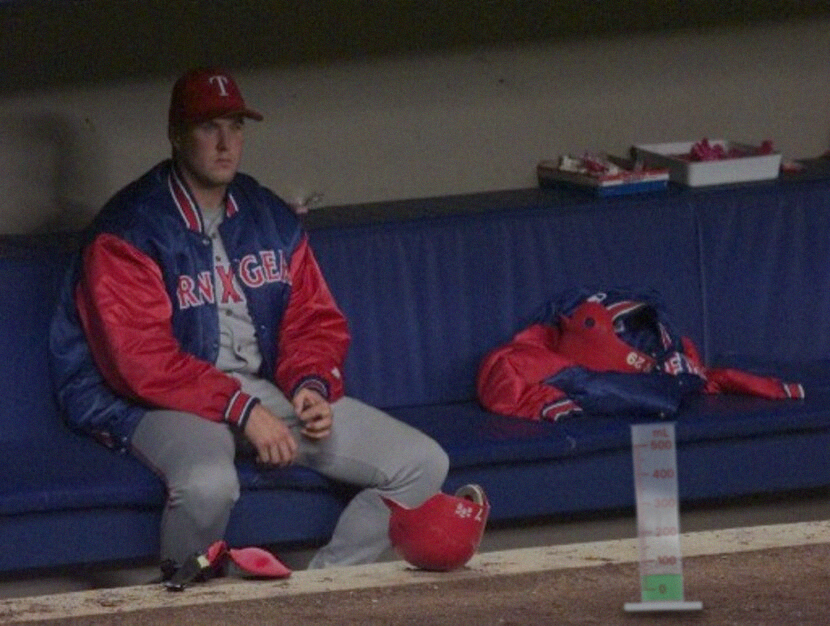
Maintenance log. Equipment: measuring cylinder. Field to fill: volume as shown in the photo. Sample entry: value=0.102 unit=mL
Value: value=50 unit=mL
